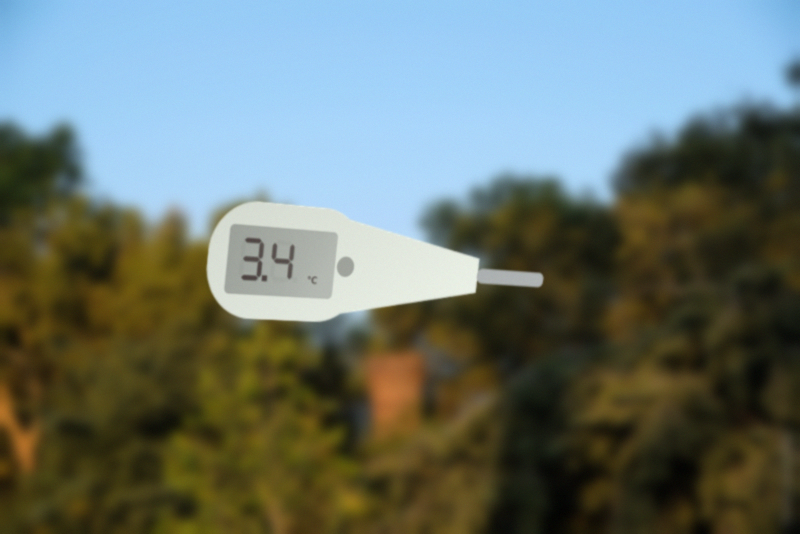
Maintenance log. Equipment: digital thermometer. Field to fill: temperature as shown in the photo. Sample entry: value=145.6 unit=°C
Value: value=3.4 unit=°C
